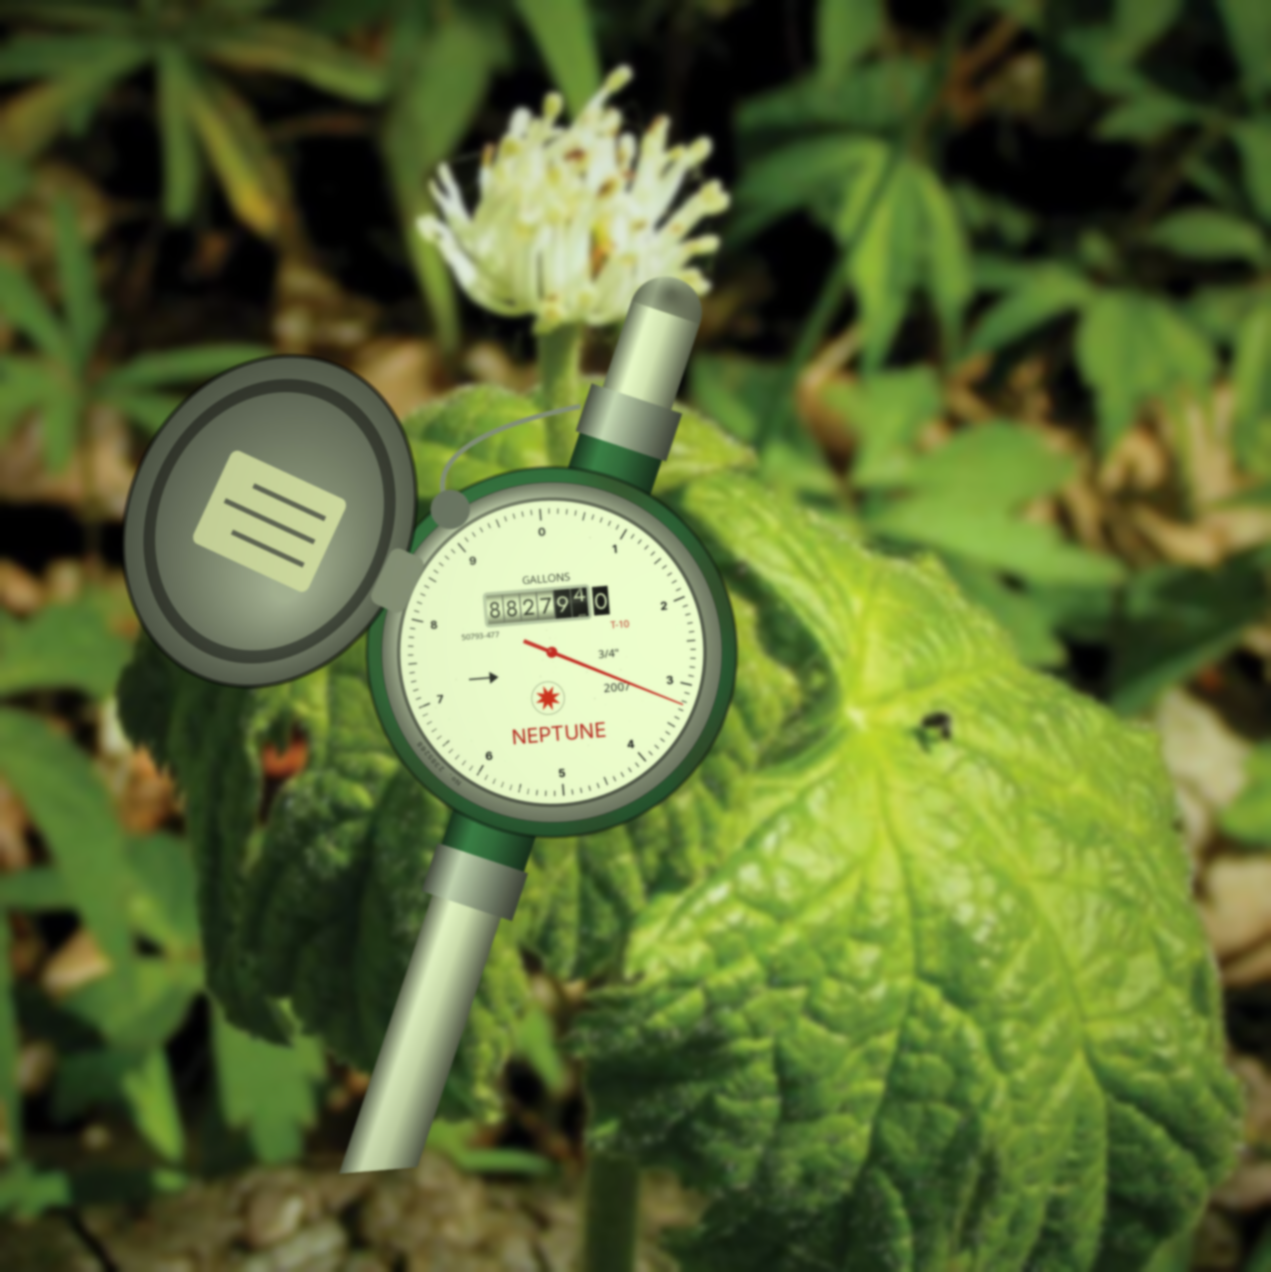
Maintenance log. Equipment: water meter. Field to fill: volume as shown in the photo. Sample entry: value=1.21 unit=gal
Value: value=8827943.2 unit=gal
